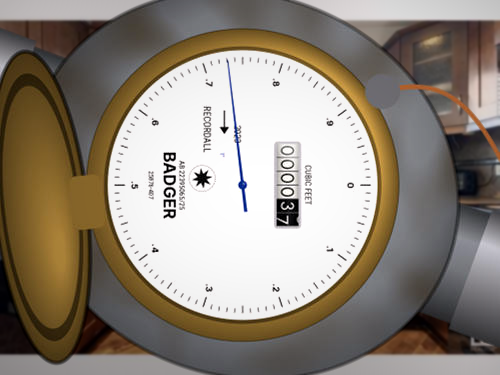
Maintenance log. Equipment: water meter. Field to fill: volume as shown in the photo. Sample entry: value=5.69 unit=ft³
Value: value=36.73 unit=ft³
